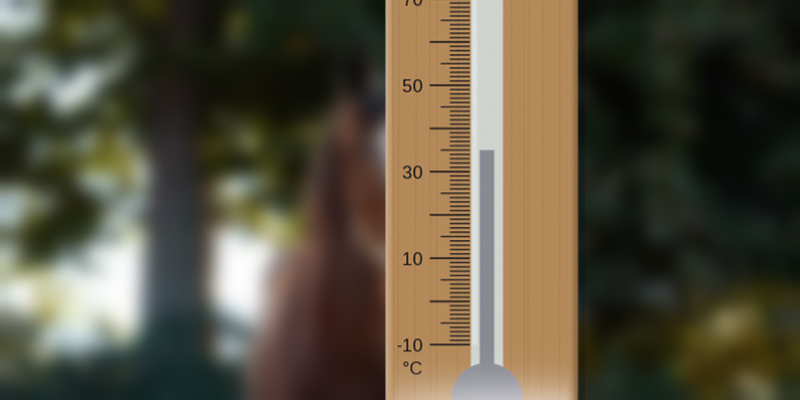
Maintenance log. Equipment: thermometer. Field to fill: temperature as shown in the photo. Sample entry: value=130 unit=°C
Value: value=35 unit=°C
